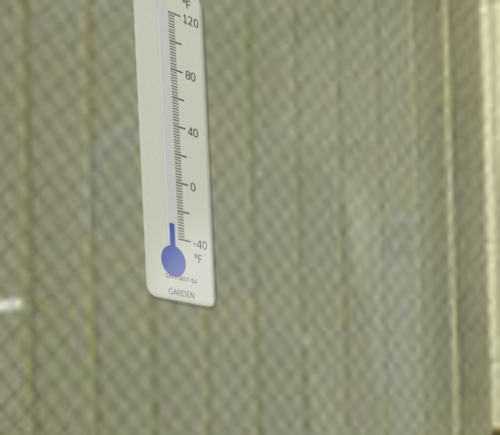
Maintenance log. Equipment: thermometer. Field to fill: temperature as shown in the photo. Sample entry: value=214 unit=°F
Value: value=-30 unit=°F
